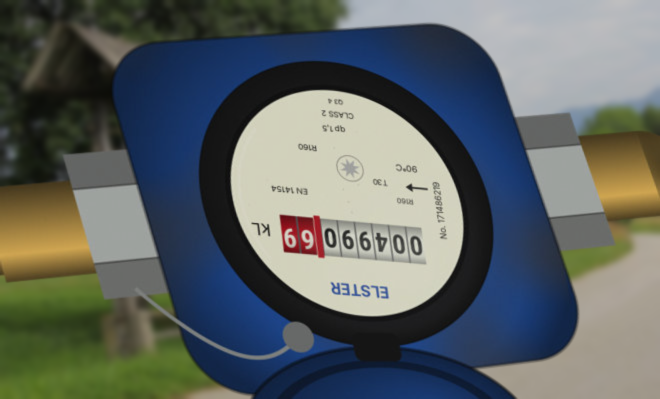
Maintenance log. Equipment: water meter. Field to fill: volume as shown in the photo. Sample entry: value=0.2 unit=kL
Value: value=4990.69 unit=kL
